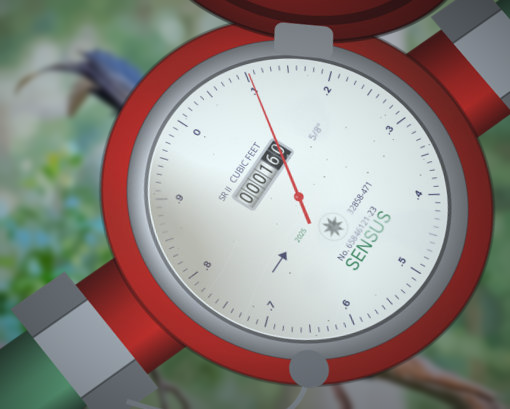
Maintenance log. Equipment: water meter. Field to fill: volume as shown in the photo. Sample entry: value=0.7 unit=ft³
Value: value=160.10 unit=ft³
